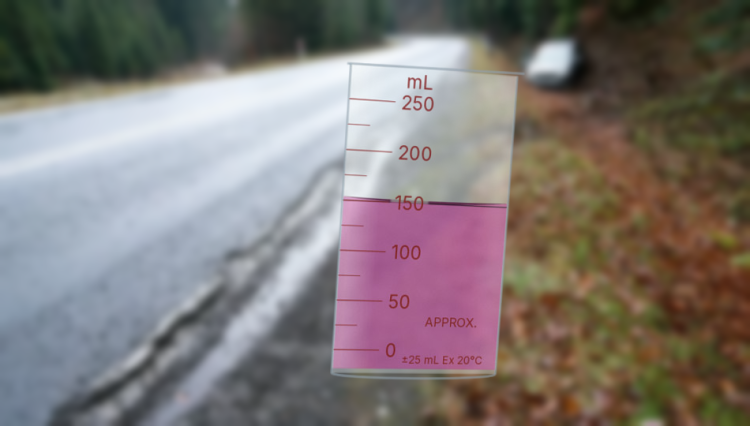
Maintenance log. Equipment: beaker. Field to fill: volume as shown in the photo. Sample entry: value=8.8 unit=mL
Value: value=150 unit=mL
